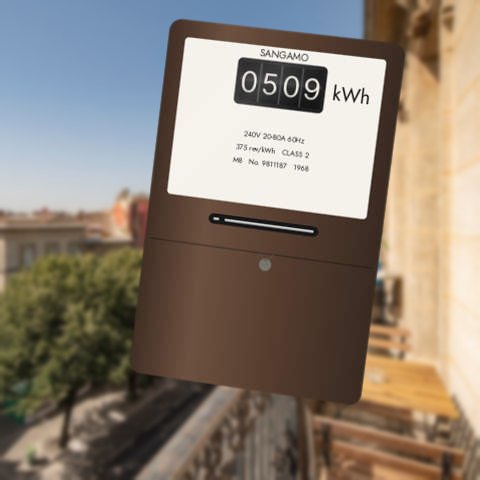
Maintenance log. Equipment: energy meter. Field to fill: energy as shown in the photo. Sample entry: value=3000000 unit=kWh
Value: value=509 unit=kWh
